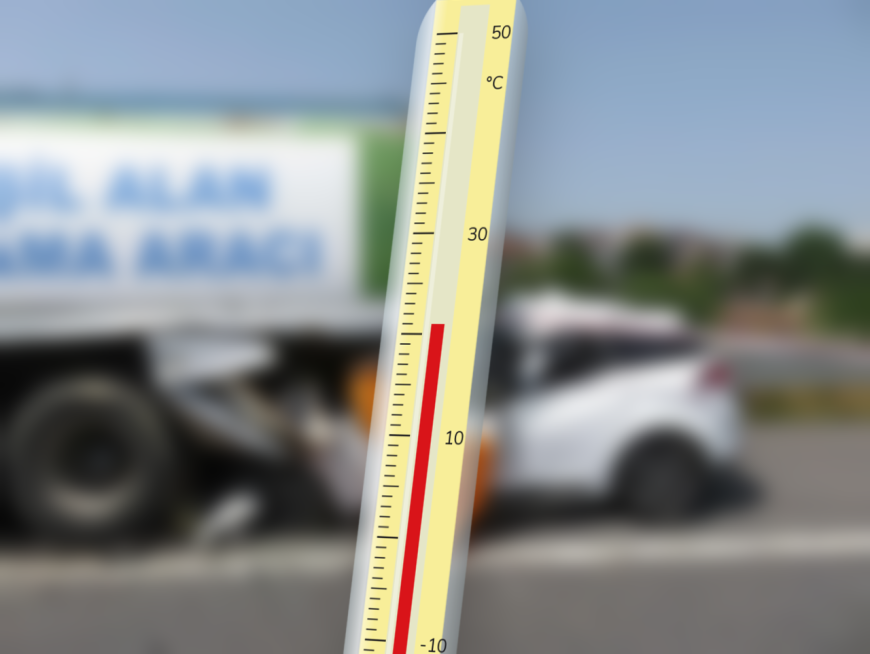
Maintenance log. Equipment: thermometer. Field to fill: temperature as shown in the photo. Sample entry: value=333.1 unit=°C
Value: value=21 unit=°C
